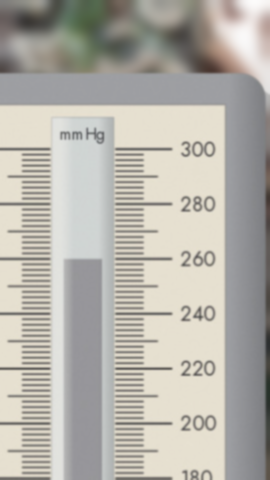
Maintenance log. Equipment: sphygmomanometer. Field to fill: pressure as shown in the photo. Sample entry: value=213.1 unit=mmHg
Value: value=260 unit=mmHg
